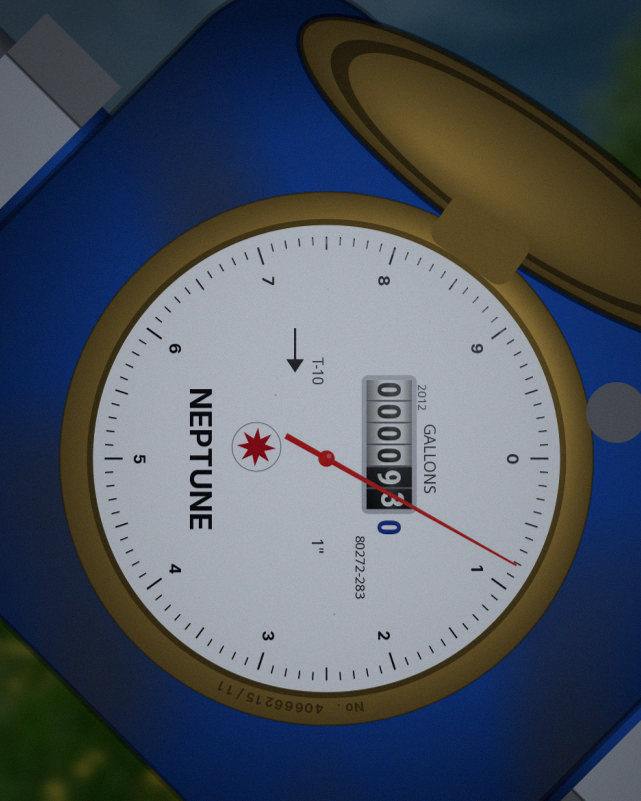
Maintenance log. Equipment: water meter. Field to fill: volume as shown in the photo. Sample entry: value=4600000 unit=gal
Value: value=930.8 unit=gal
